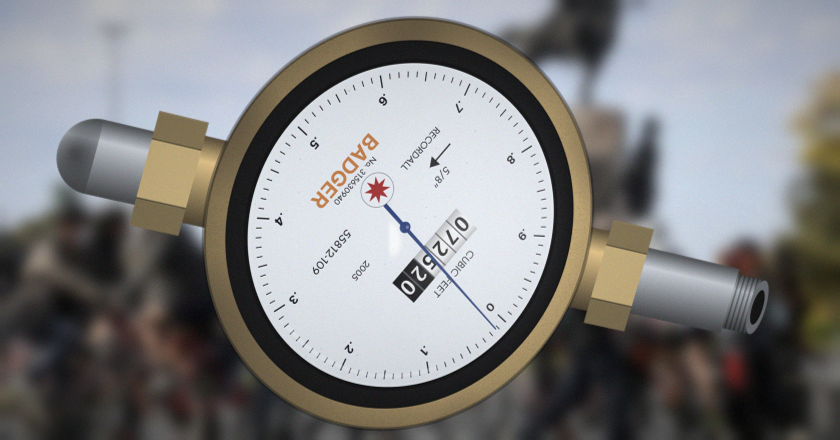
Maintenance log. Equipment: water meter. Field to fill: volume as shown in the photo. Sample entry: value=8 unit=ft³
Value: value=72520.01 unit=ft³
